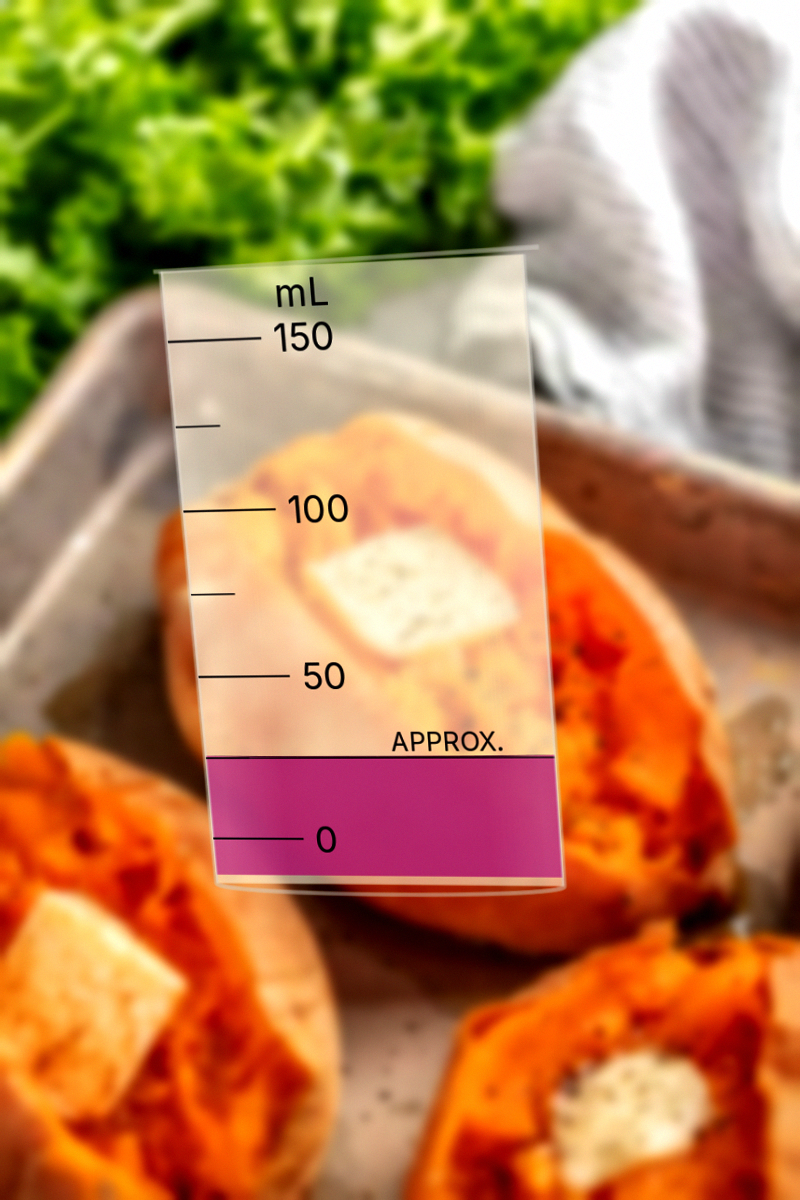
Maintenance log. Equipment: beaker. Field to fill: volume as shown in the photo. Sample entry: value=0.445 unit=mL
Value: value=25 unit=mL
